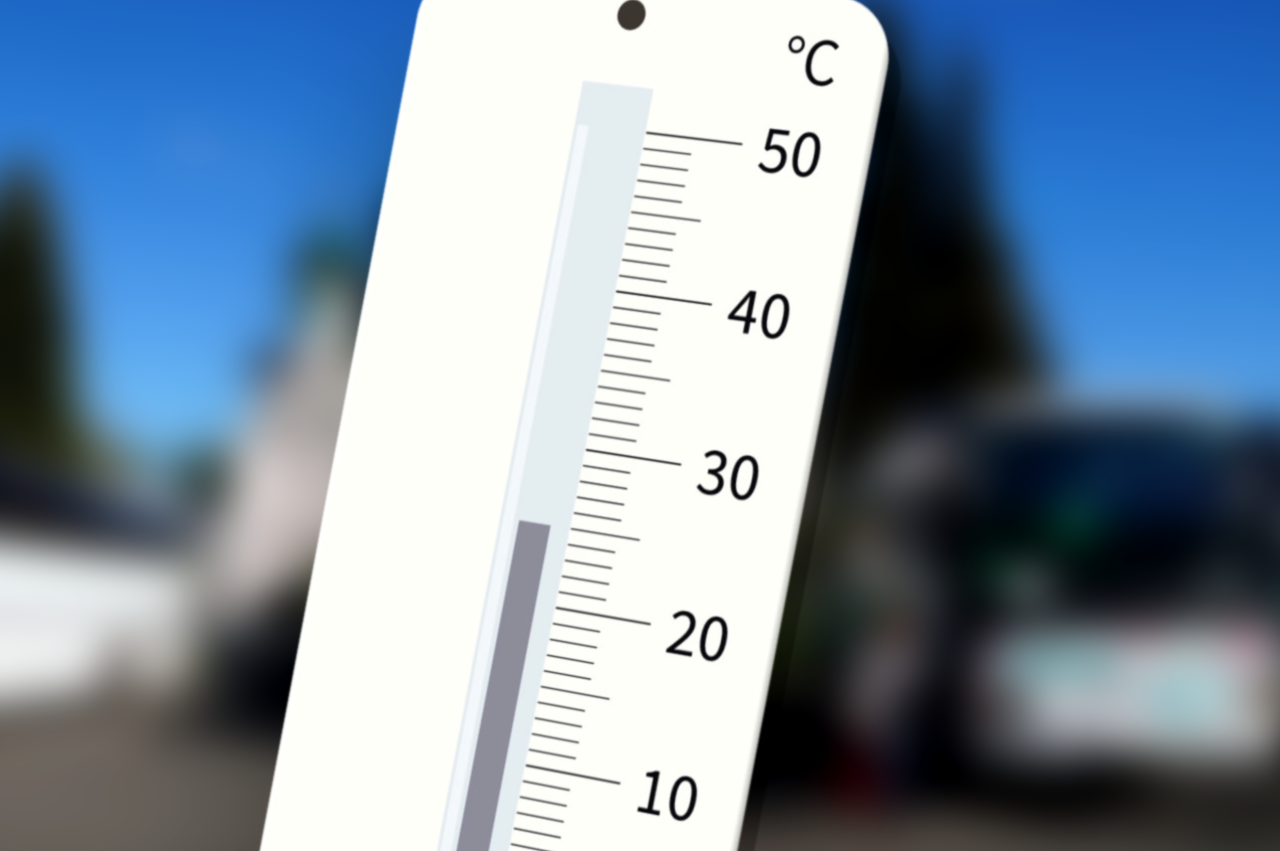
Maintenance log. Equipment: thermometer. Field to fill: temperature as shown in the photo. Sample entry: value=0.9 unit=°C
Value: value=25 unit=°C
